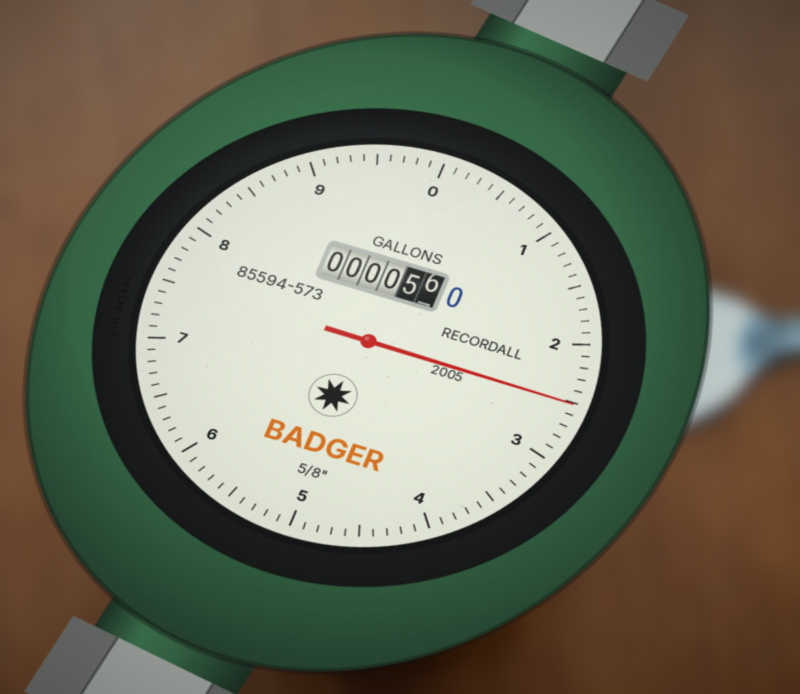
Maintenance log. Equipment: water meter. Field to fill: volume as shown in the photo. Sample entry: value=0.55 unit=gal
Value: value=562.5 unit=gal
